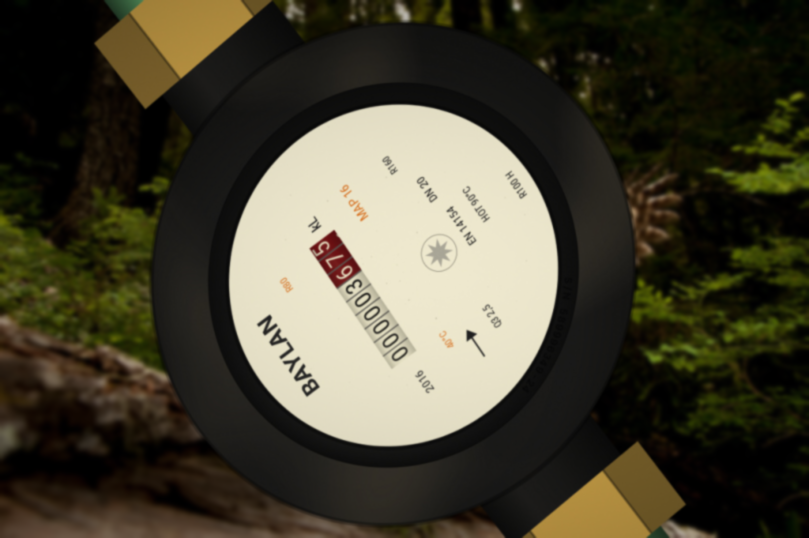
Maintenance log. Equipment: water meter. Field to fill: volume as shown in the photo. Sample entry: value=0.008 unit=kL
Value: value=3.675 unit=kL
